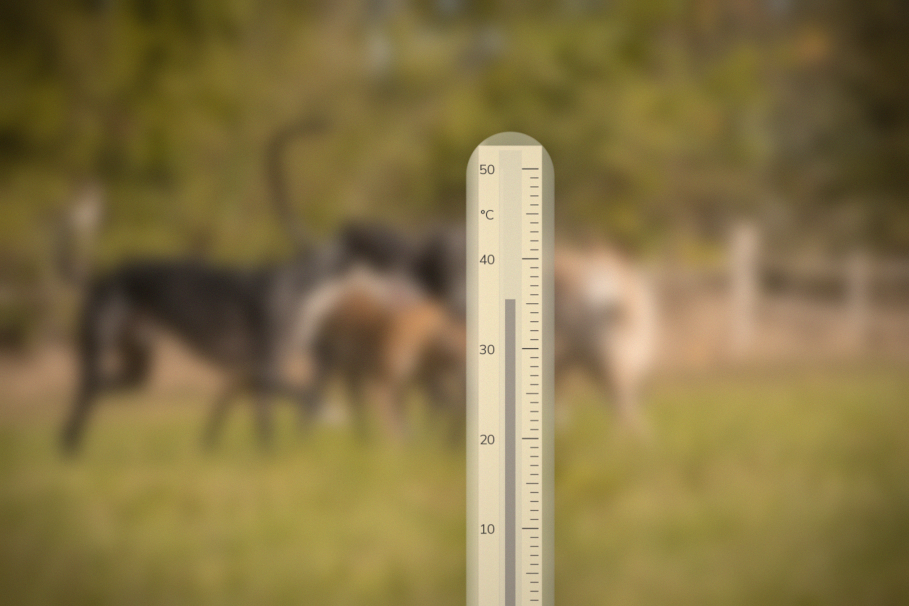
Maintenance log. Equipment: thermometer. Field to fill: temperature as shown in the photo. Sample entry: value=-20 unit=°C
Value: value=35.5 unit=°C
